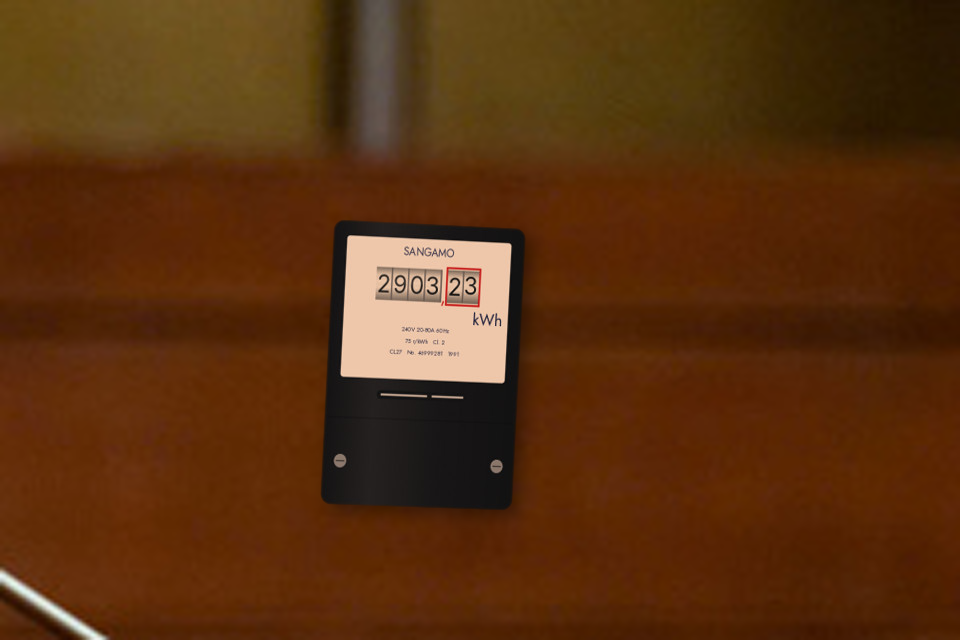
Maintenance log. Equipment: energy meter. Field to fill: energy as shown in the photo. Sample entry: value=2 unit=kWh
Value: value=2903.23 unit=kWh
